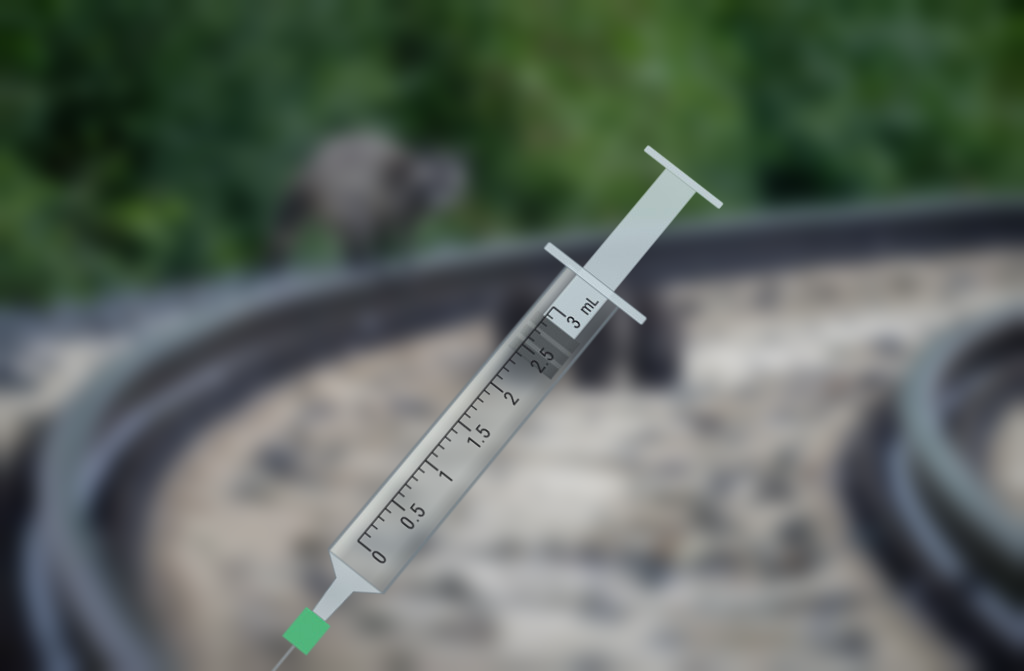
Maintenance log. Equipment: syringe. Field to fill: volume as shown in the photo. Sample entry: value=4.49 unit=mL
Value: value=2.4 unit=mL
